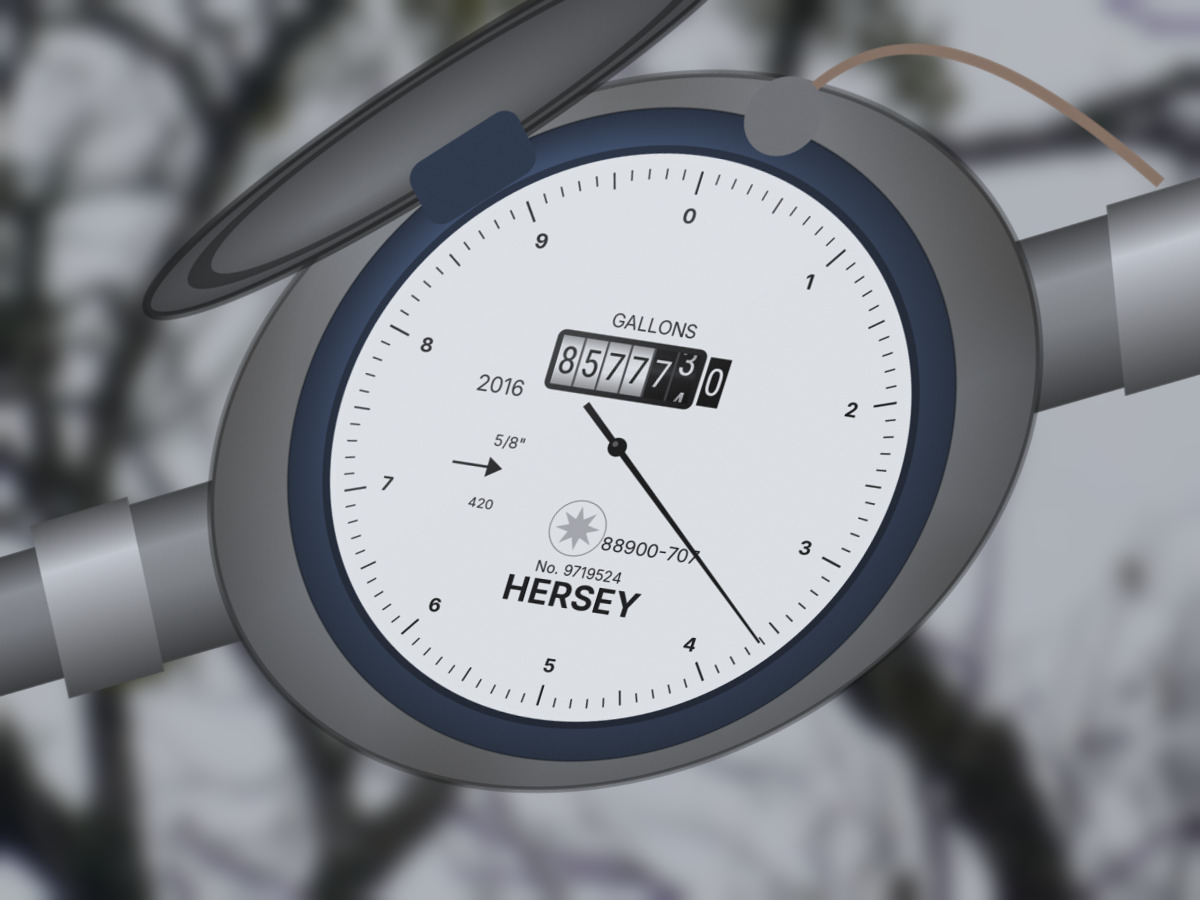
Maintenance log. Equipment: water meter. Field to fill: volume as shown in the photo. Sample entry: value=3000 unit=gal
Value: value=8577733.6 unit=gal
